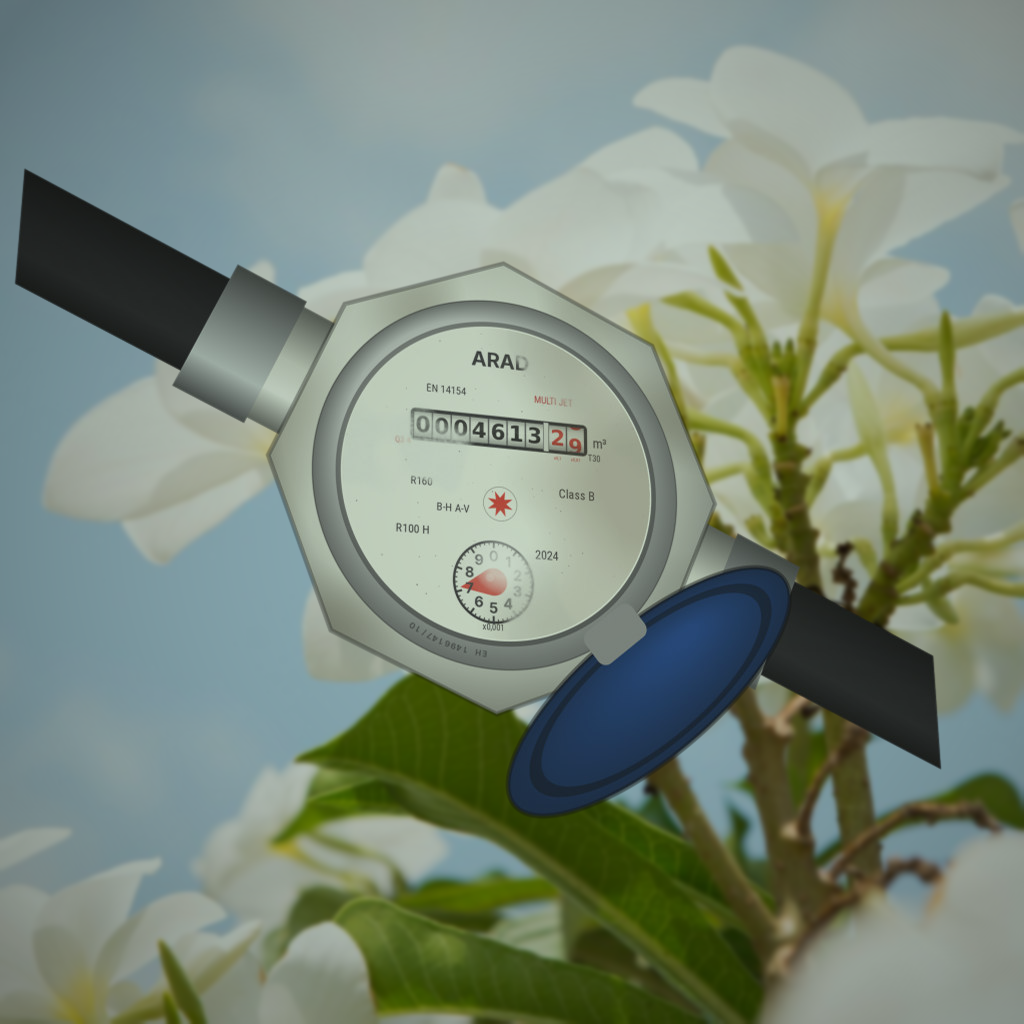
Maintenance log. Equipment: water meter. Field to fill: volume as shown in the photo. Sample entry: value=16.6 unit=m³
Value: value=4613.287 unit=m³
